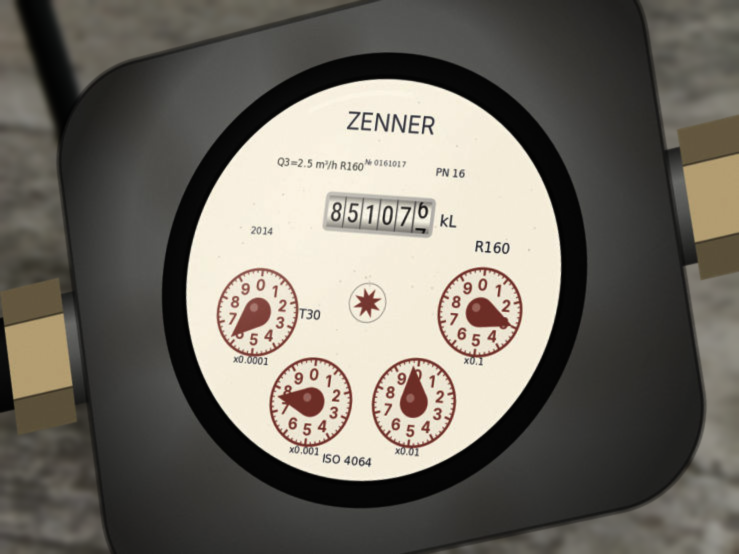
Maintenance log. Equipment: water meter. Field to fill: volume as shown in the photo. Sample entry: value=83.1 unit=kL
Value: value=851076.2976 unit=kL
